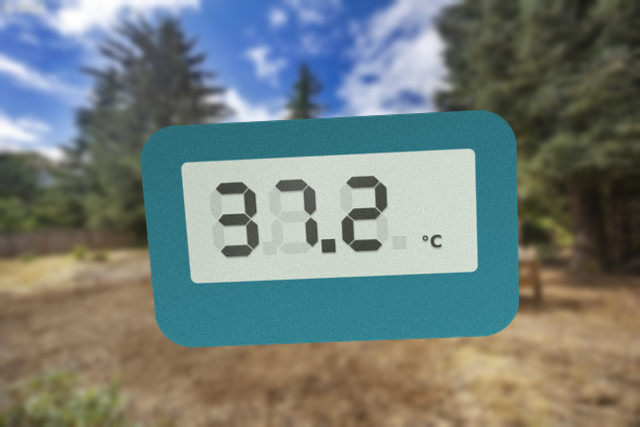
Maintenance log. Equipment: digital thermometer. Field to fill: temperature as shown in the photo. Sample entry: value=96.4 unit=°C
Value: value=37.2 unit=°C
